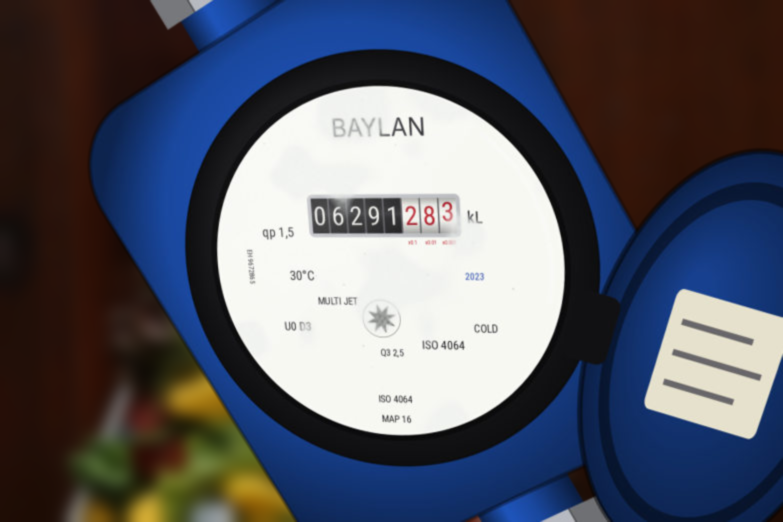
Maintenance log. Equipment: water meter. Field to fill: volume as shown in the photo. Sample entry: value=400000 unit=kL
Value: value=6291.283 unit=kL
